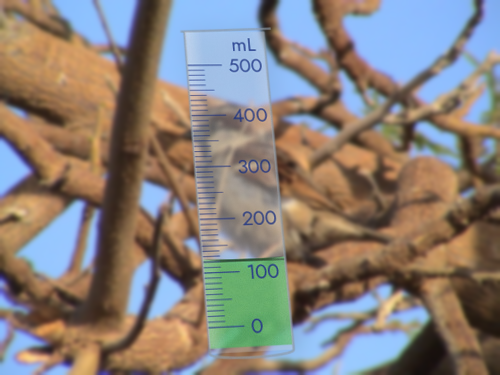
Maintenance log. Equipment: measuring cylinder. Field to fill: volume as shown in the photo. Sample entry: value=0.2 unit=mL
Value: value=120 unit=mL
